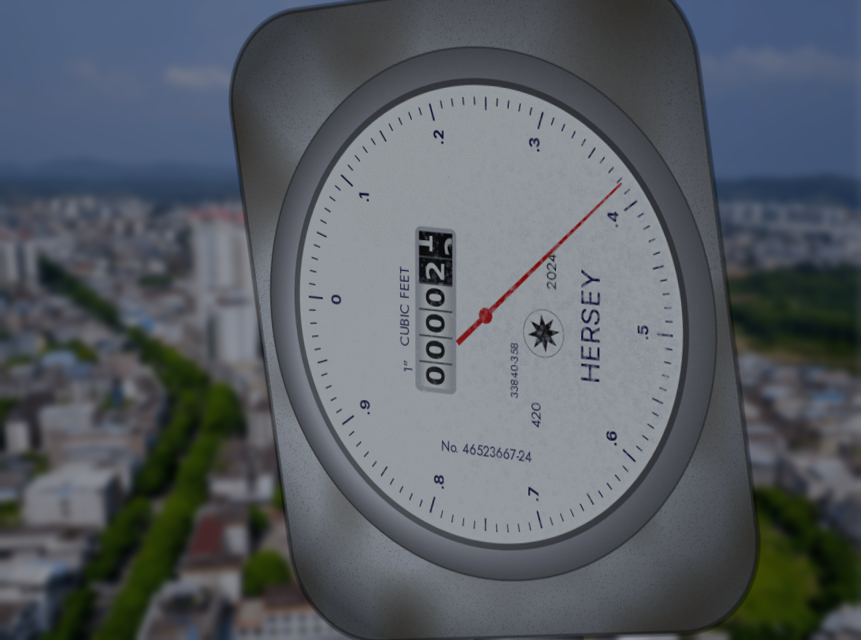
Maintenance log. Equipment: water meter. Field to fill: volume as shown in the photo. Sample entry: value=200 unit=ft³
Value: value=21.38 unit=ft³
